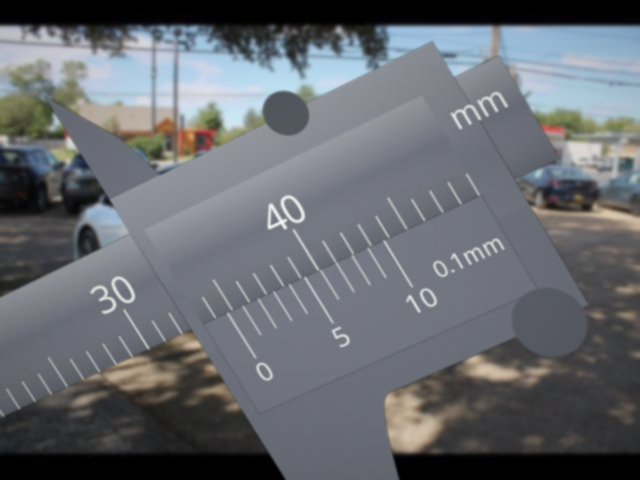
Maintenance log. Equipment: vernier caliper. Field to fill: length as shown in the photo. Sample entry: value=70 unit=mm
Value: value=34.7 unit=mm
